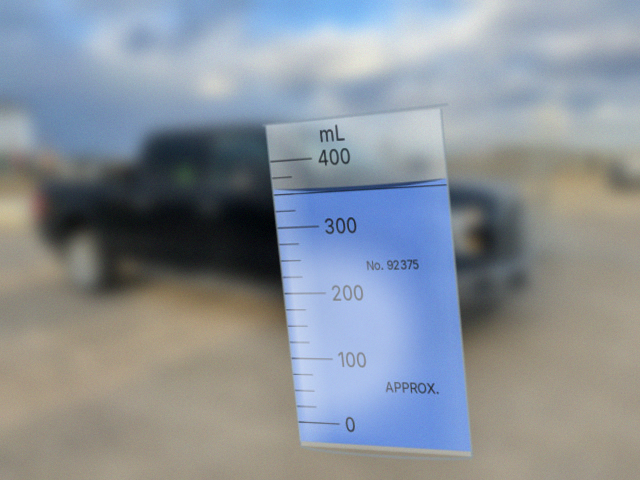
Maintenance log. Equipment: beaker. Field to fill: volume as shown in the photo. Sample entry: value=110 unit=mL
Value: value=350 unit=mL
